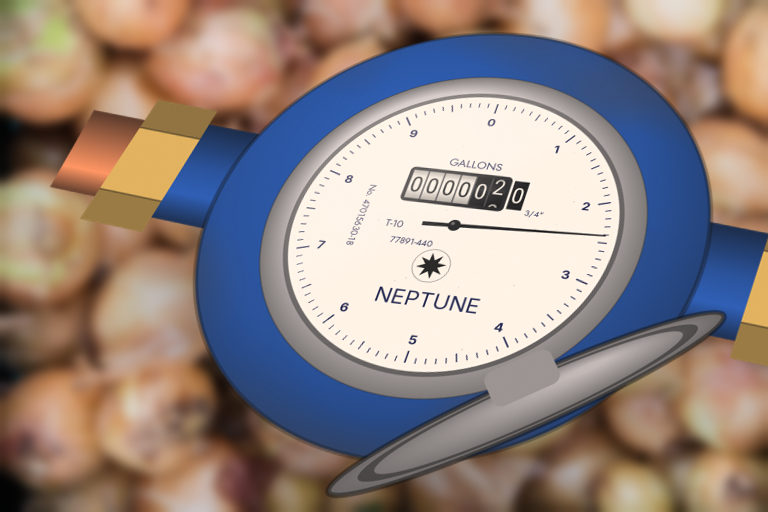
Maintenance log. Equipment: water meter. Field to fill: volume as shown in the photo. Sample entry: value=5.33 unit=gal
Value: value=22.4 unit=gal
